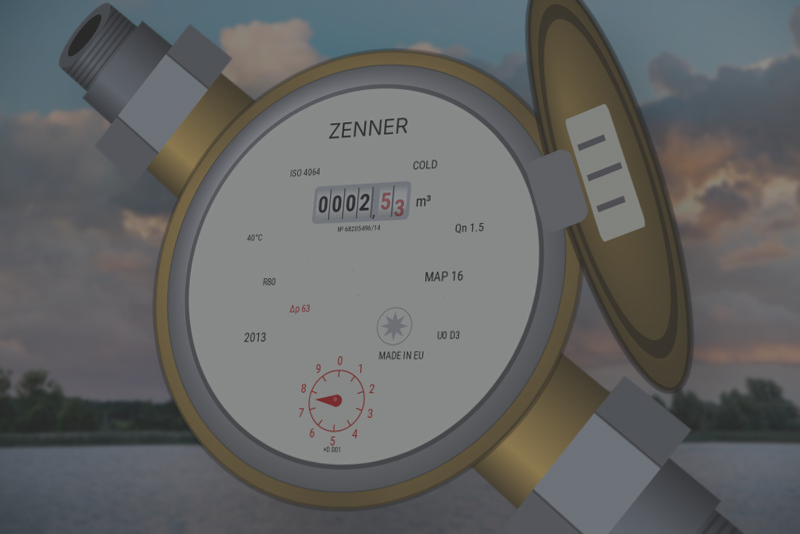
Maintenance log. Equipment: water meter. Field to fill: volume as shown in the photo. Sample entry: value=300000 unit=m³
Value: value=2.527 unit=m³
